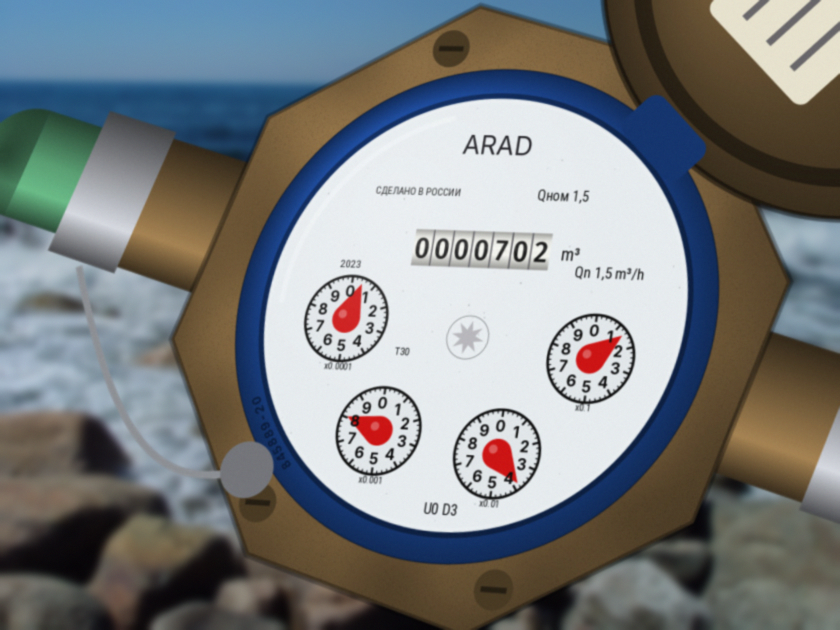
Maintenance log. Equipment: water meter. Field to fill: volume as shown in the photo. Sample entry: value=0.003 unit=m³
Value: value=702.1380 unit=m³
